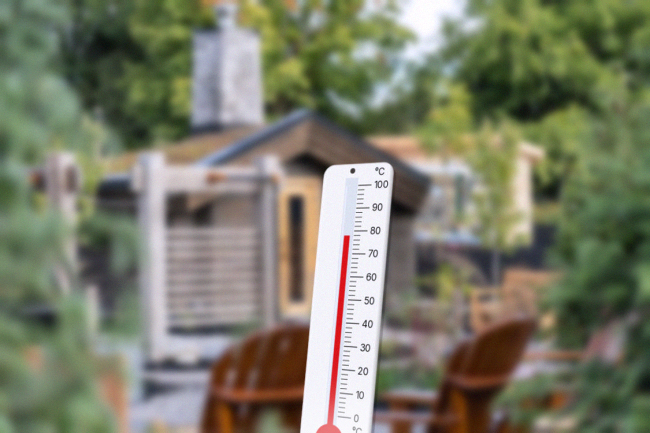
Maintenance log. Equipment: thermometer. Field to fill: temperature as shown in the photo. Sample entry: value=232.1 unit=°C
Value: value=78 unit=°C
